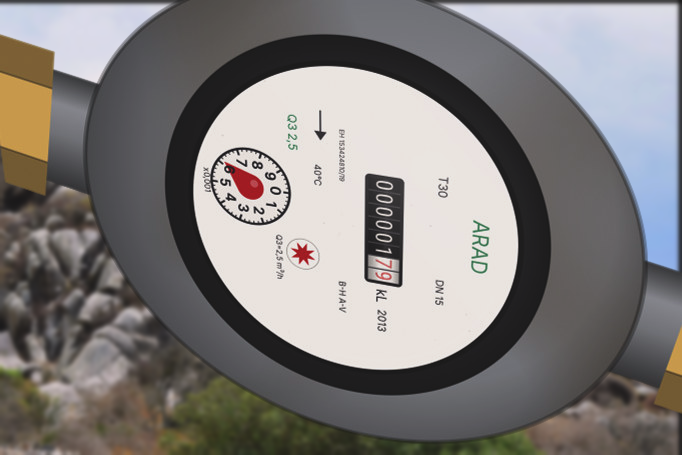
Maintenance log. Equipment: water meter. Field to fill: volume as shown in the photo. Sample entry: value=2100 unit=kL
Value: value=1.796 unit=kL
